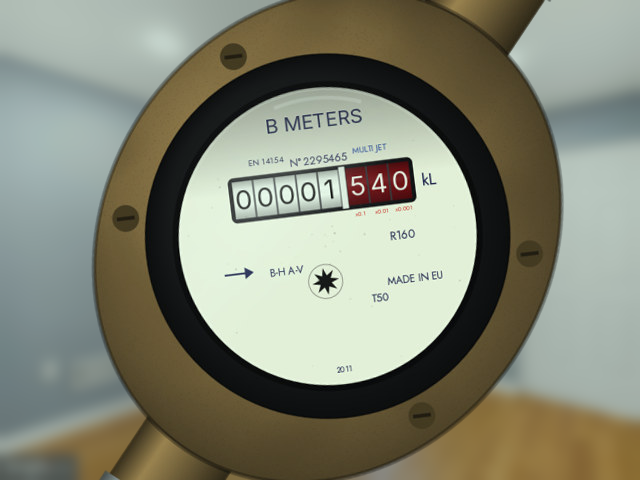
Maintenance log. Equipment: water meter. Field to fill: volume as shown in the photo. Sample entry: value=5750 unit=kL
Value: value=1.540 unit=kL
